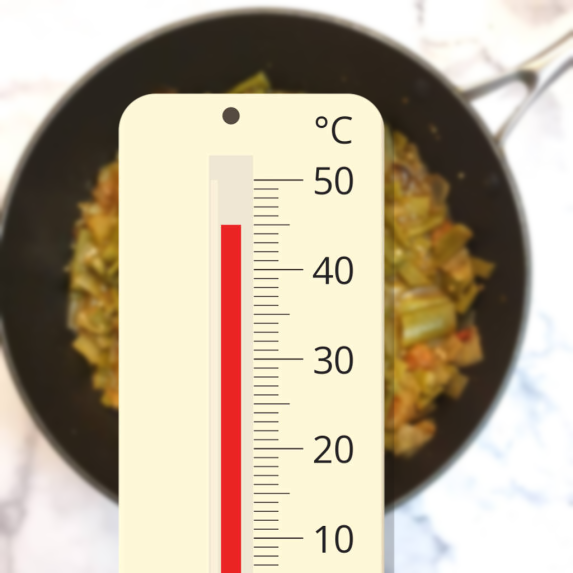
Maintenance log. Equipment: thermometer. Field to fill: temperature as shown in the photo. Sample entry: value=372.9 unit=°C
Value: value=45 unit=°C
